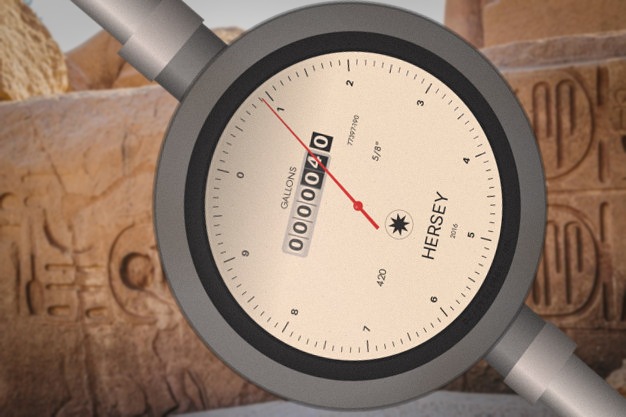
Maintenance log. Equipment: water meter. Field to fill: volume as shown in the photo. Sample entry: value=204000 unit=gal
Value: value=40.9 unit=gal
